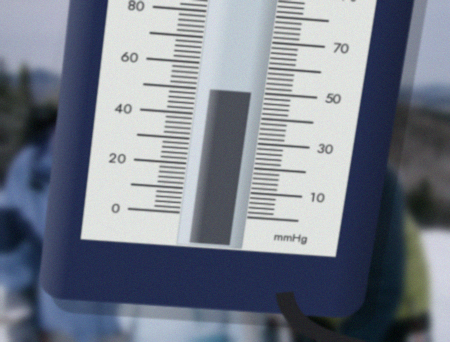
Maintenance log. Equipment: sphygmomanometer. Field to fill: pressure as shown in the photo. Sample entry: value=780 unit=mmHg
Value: value=50 unit=mmHg
